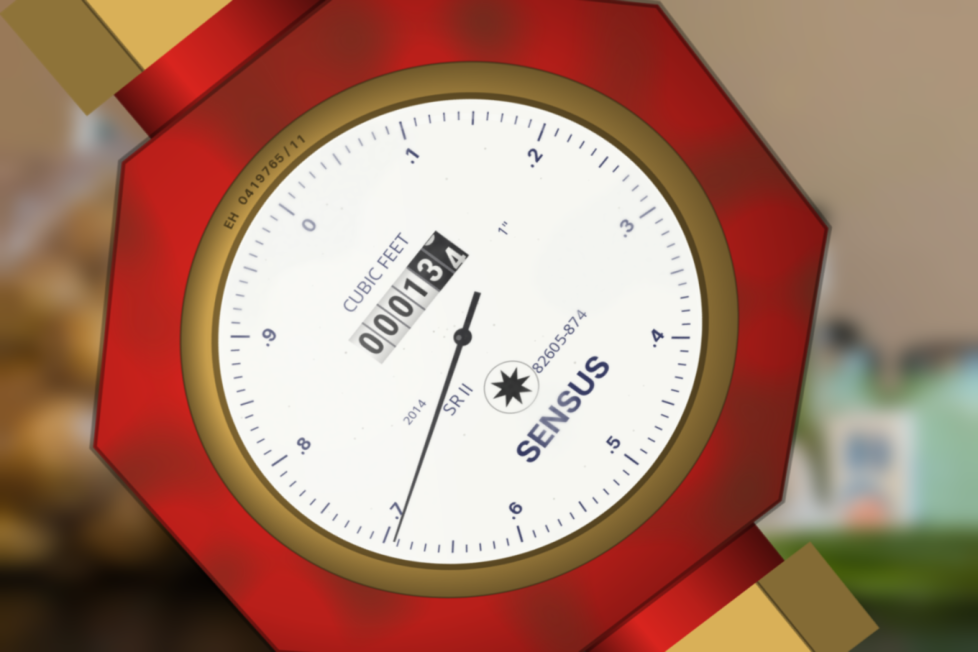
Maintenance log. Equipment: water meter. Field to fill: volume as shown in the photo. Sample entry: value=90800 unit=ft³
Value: value=133.69 unit=ft³
